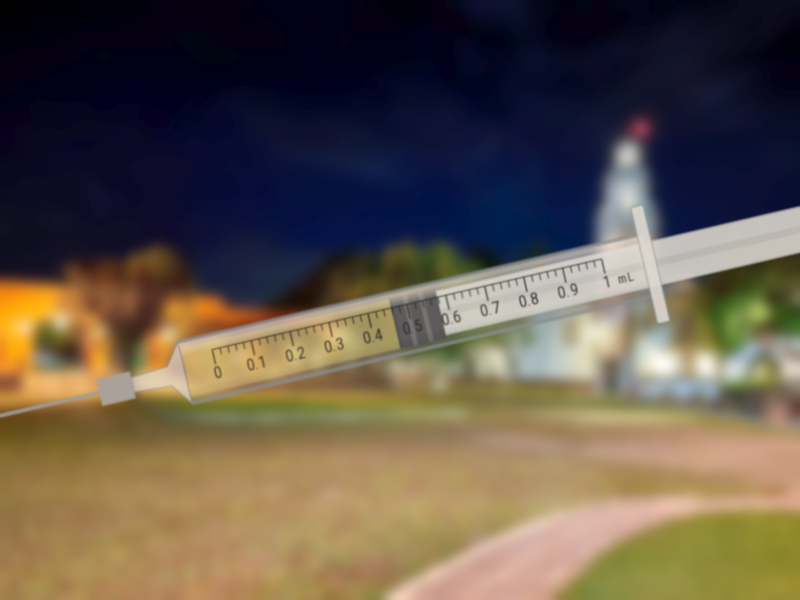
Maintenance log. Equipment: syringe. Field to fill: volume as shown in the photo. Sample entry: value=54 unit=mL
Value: value=0.46 unit=mL
